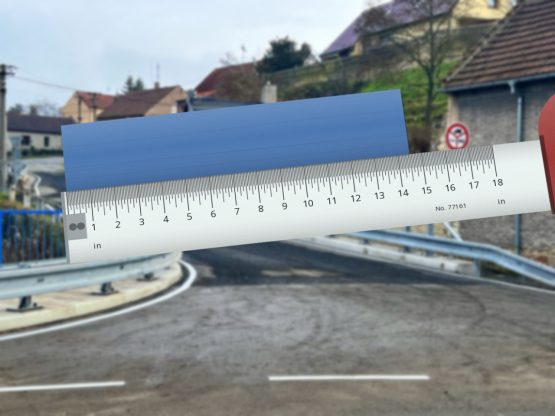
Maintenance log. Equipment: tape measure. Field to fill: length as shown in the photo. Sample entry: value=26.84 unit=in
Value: value=14.5 unit=in
